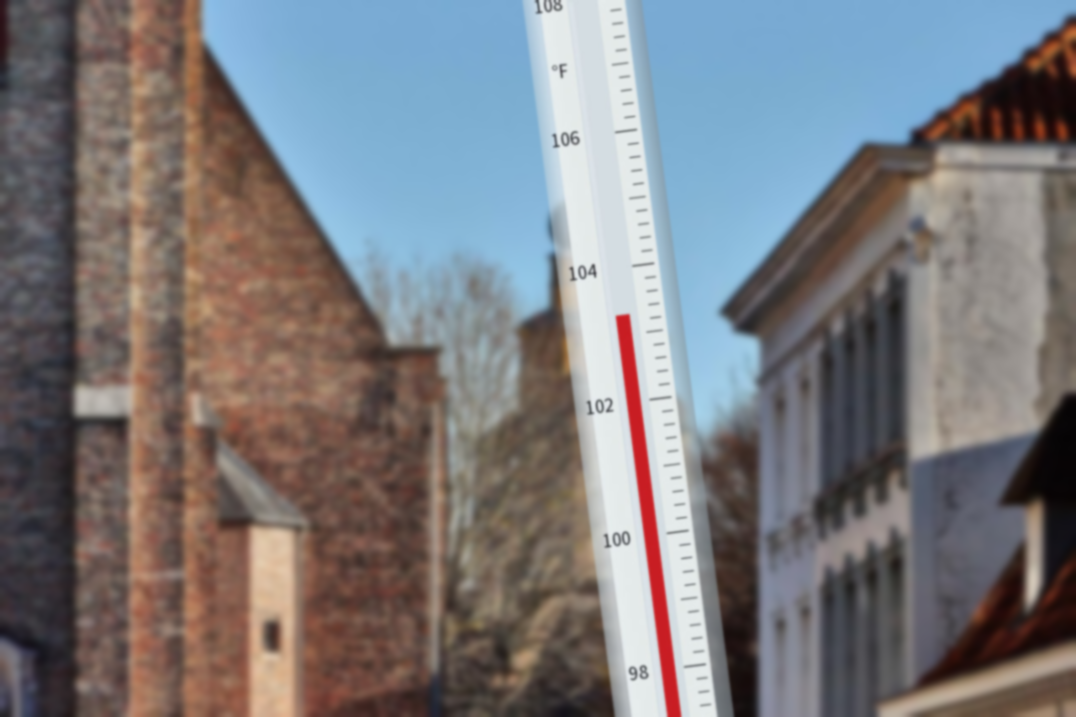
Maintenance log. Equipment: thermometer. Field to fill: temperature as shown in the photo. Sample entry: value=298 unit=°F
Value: value=103.3 unit=°F
